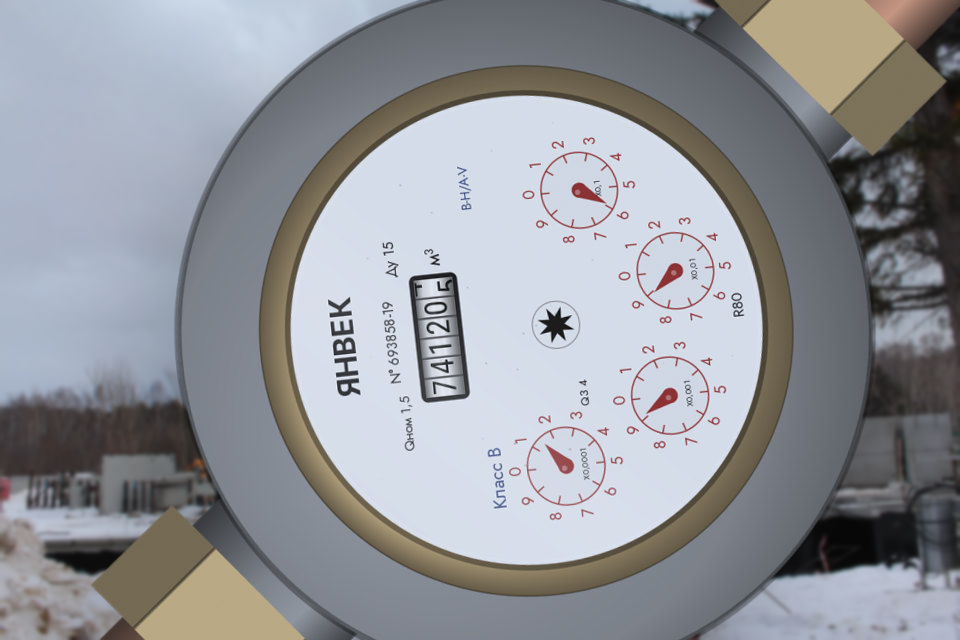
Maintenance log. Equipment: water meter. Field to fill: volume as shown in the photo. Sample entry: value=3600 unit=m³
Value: value=741204.5891 unit=m³
